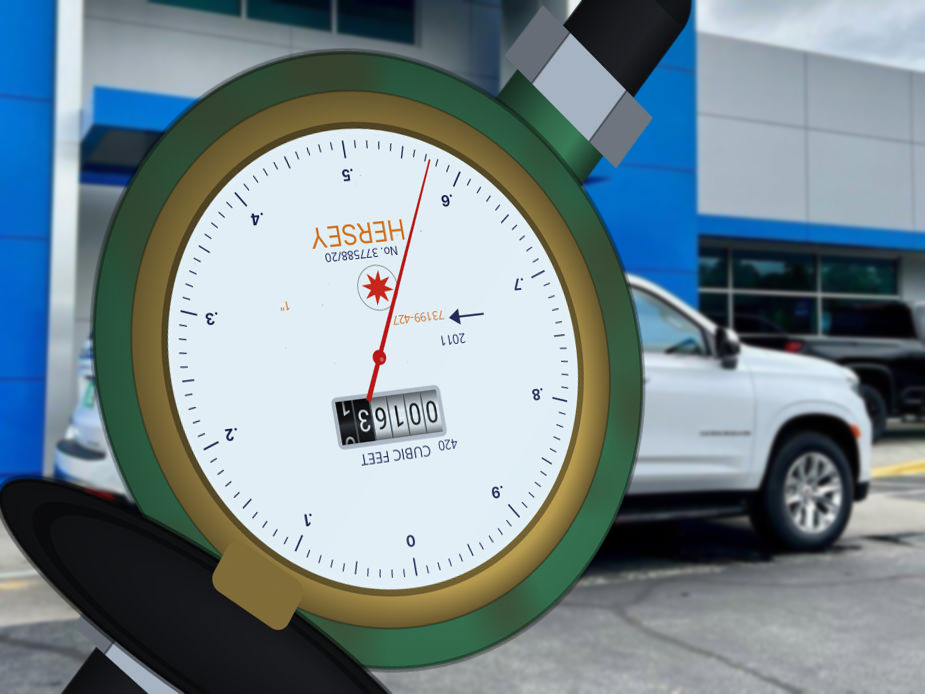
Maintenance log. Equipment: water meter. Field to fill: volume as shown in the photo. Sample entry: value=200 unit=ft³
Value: value=1630.57 unit=ft³
